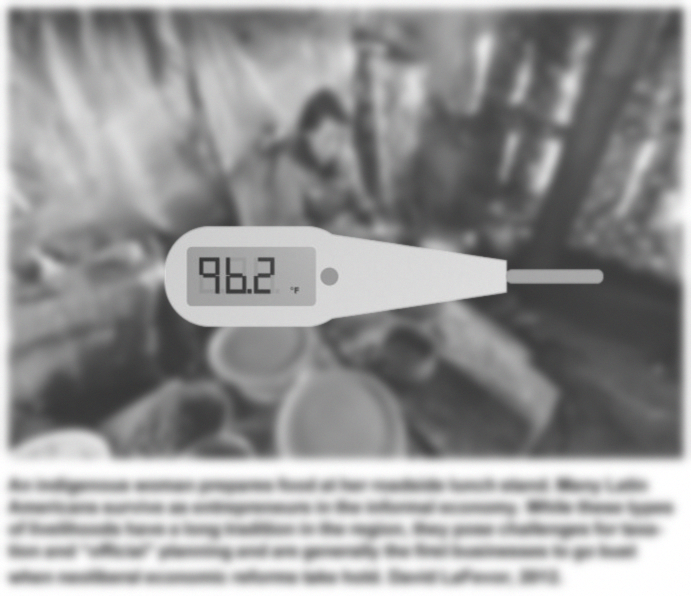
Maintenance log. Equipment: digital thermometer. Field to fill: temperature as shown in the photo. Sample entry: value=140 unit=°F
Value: value=96.2 unit=°F
